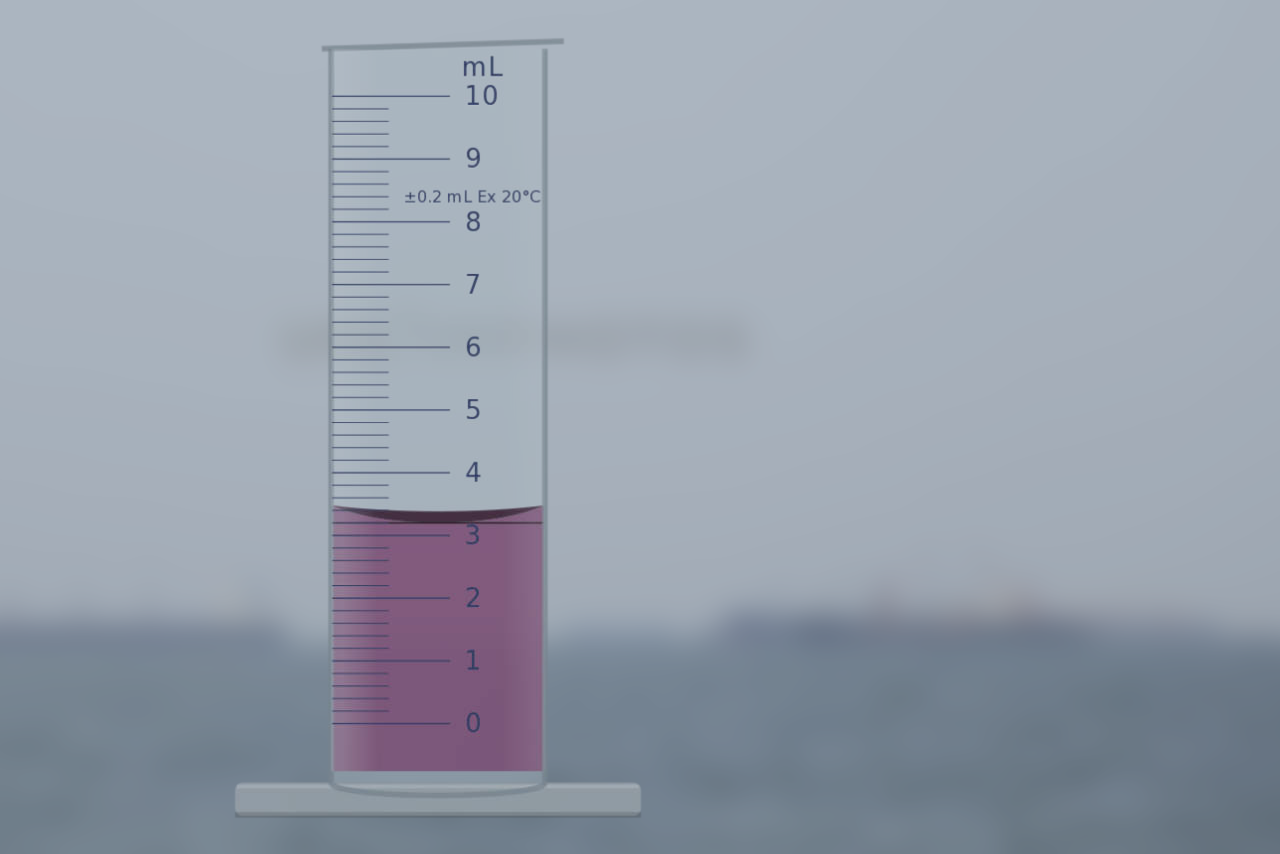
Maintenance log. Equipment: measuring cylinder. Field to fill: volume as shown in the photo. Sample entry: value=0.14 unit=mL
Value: value=3.2 unit=mL
